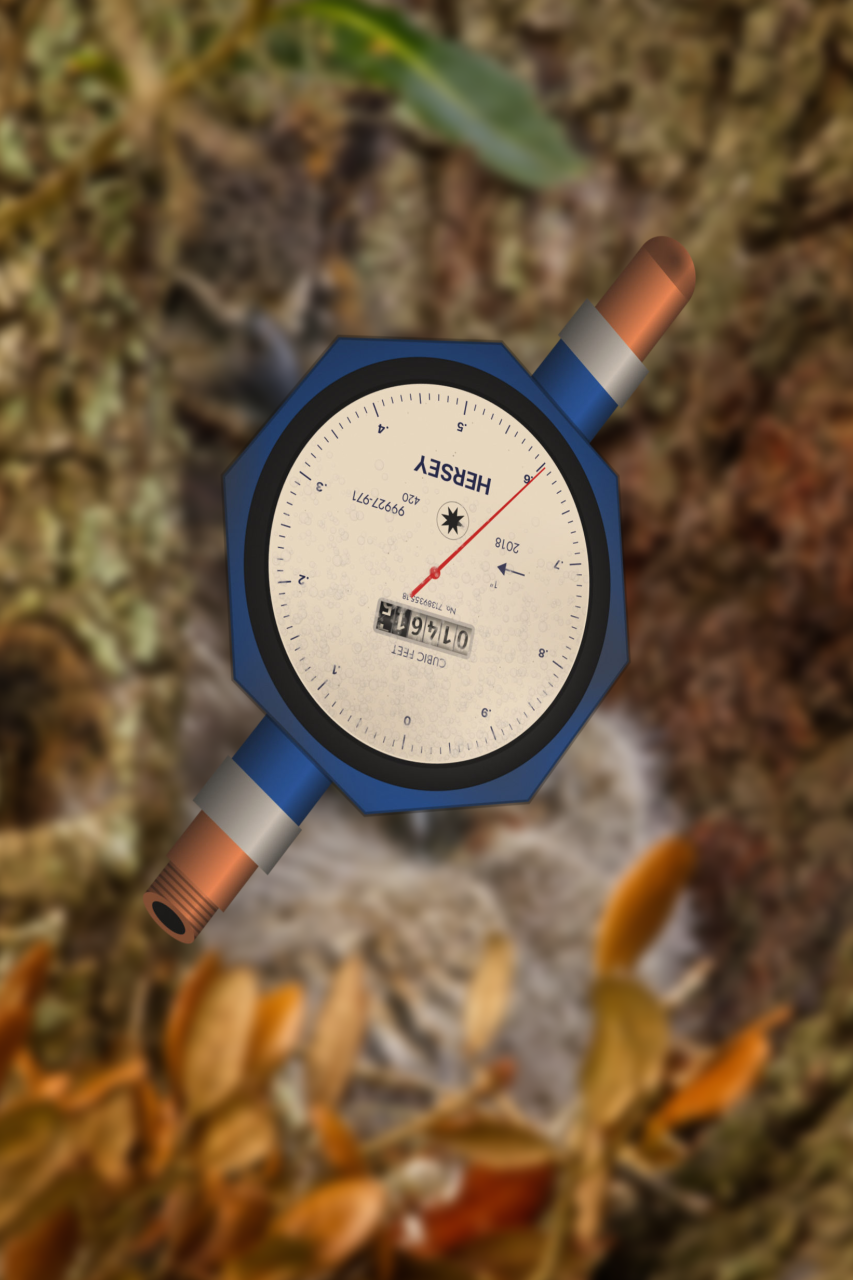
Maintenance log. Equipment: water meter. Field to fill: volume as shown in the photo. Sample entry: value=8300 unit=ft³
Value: value=14614.60 unit=ft³
